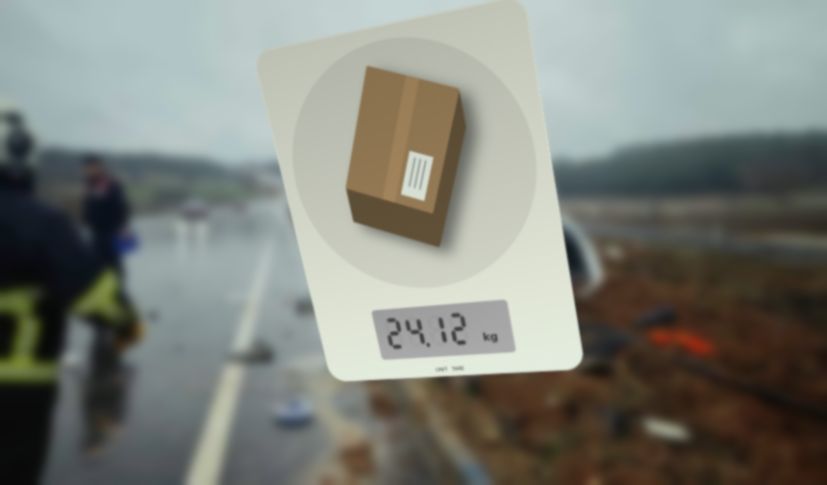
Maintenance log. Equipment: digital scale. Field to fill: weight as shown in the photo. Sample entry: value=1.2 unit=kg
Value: value=24.12 unit=kg
